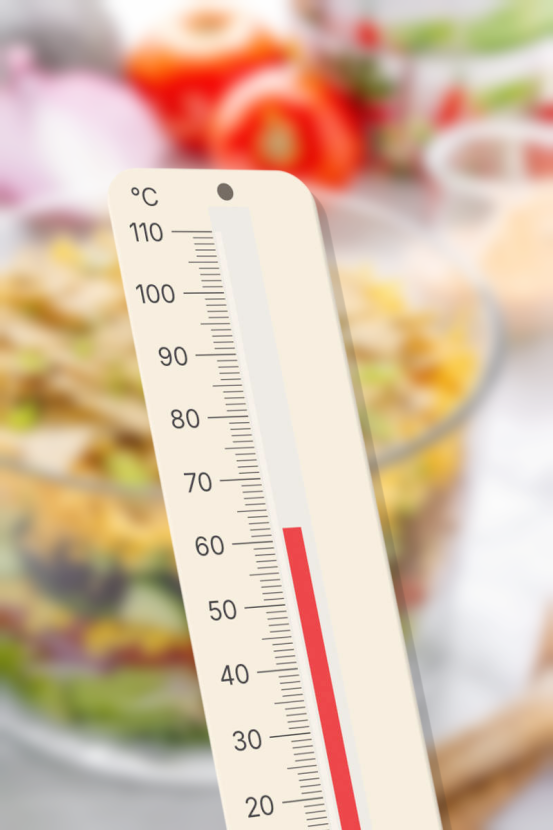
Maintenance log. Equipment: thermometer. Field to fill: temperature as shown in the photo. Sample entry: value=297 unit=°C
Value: value=62 unit=°C
